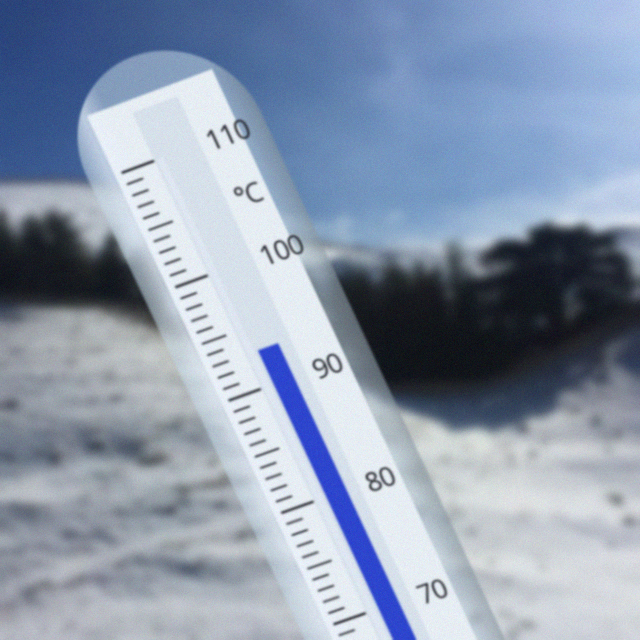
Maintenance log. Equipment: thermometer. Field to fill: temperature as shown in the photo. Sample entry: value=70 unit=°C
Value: value=93 unit=°C
